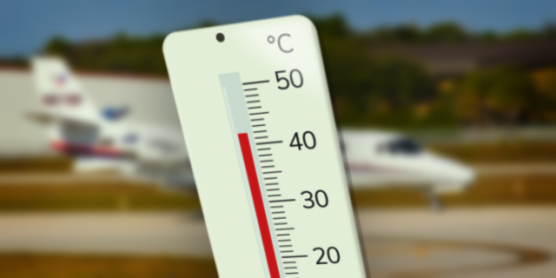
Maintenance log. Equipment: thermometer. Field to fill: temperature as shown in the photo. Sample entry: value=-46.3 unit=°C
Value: value=42 unit=°C
